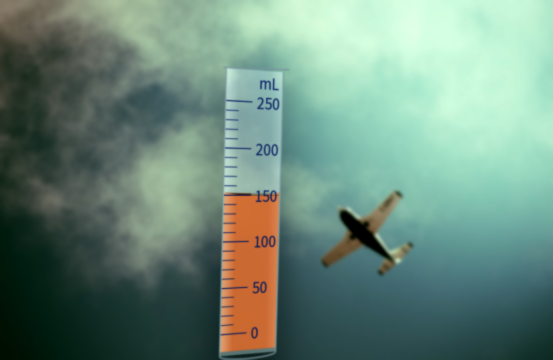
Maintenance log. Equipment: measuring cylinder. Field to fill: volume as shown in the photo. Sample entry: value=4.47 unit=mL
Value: value=150 unit=mL
